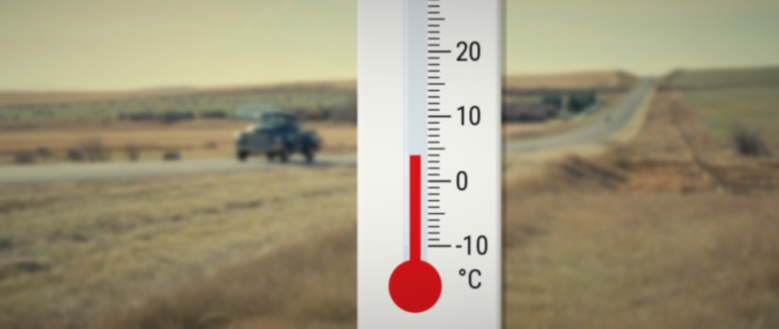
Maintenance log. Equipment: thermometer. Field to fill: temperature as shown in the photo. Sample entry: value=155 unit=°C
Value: value=4 unit=°C
